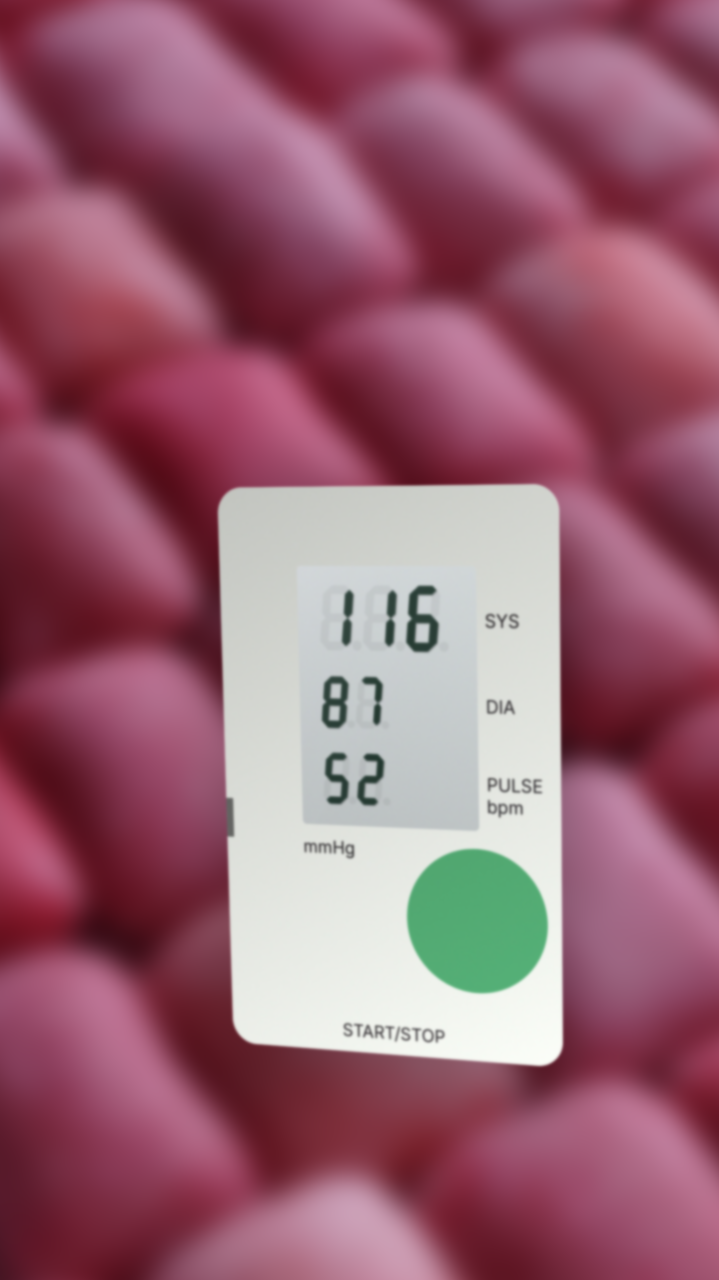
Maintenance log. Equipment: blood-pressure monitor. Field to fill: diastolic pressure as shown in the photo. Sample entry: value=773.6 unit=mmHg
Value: value=87 unit=mmHg
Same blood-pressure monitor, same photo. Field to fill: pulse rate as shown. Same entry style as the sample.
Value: value=52 unit=bpm
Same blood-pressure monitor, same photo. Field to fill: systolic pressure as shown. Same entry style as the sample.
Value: value=116 unit=mmHg
